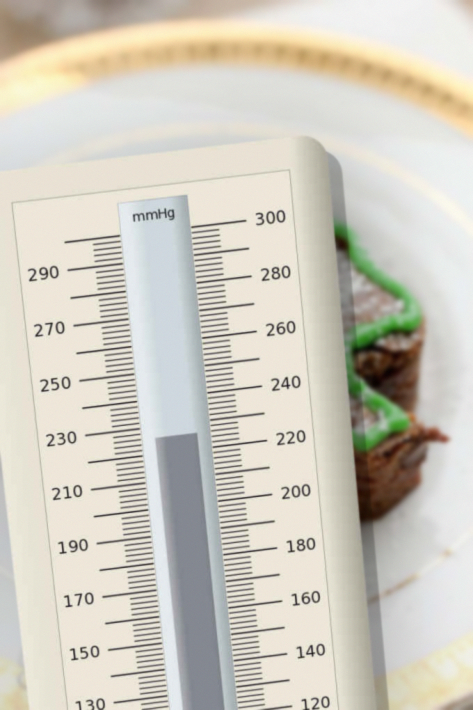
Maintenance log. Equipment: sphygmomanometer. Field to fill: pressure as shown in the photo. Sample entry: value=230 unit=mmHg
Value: value=226 unit=mmHg
